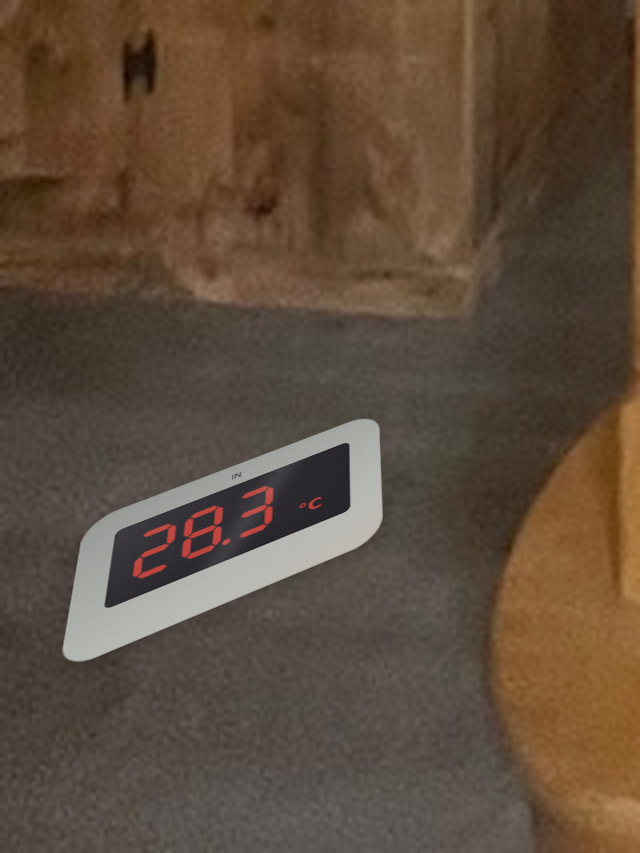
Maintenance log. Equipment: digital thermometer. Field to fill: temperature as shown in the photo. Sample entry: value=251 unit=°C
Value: value=28.3 unit=°C
